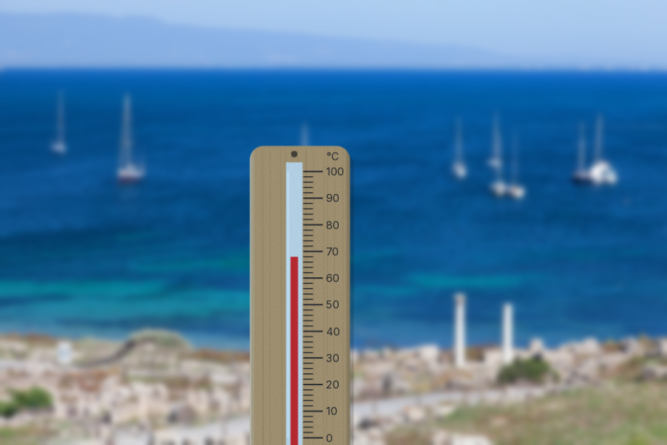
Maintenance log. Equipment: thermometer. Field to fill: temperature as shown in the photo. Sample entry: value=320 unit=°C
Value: value=68 unit=°C
